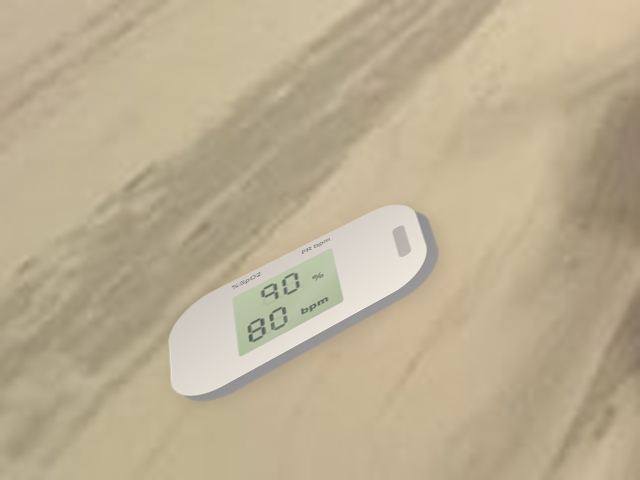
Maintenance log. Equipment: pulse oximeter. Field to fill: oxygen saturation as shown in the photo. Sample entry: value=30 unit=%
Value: value=90 unit=%
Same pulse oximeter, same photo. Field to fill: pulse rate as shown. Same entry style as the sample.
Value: value=80 unit=bpm
